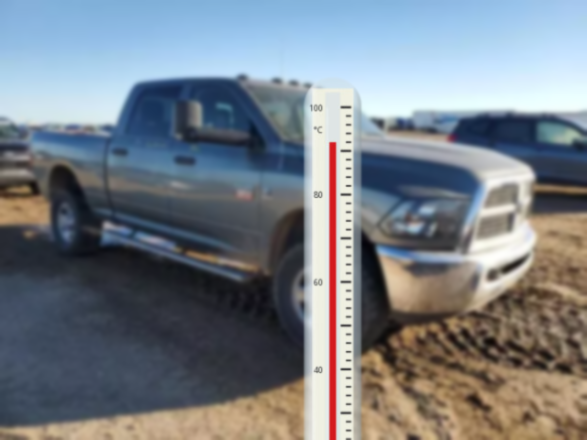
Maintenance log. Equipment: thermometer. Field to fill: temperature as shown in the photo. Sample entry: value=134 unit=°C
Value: value=92 unit=°C
